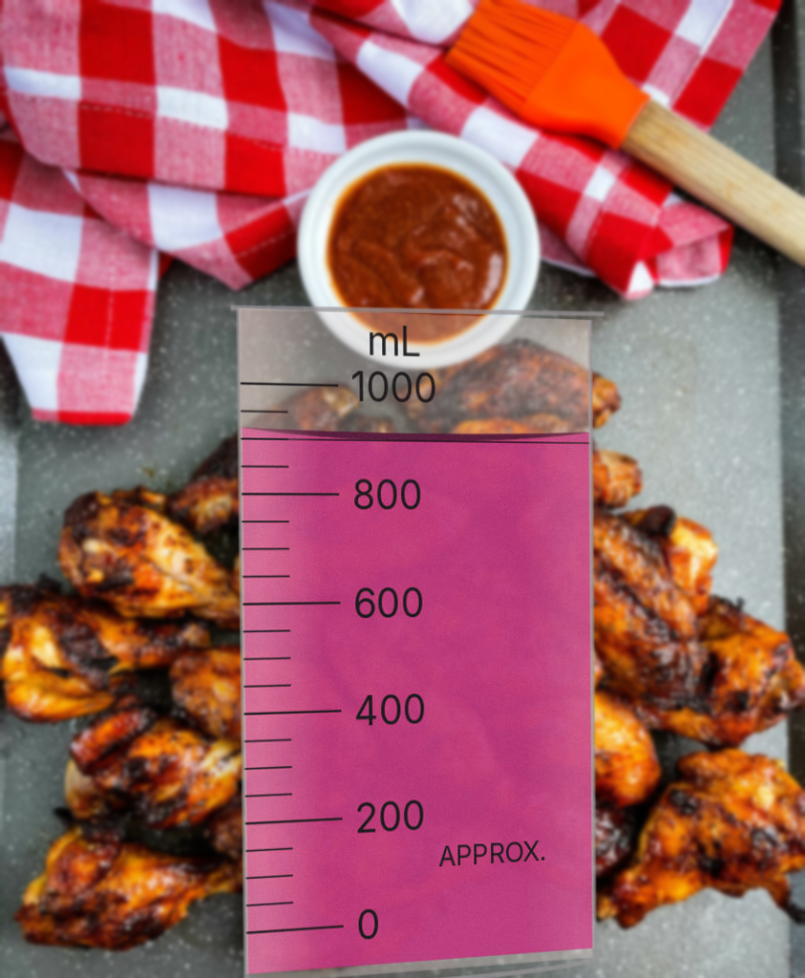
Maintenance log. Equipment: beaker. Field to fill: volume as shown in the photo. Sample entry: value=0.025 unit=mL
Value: value=900 unit=mL
